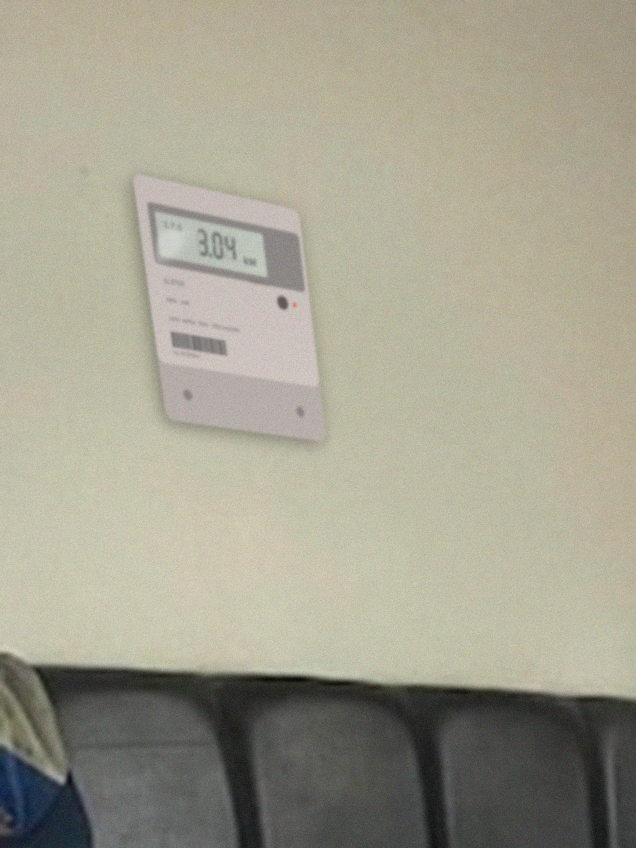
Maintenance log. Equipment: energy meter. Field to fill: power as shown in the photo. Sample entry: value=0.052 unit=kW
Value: value=3.04 unit=kW
